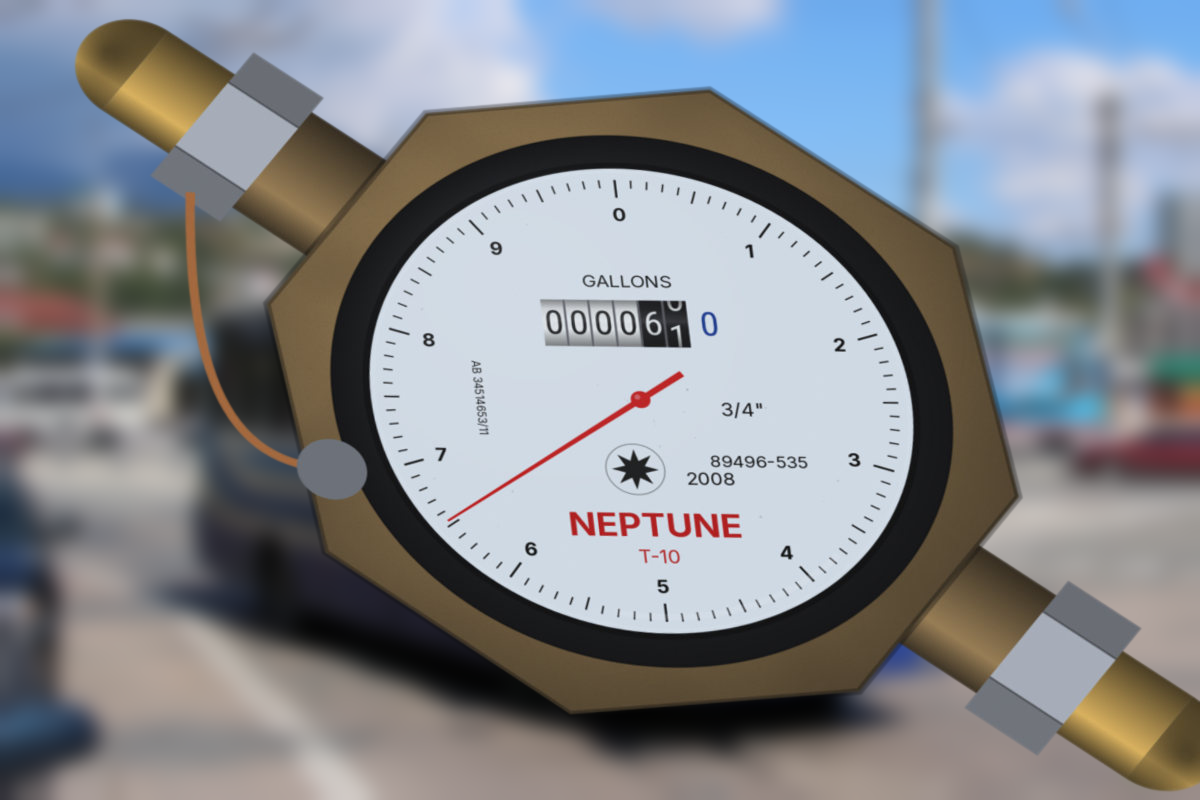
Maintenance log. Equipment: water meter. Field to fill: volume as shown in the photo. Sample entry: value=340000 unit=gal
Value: value=606.5 unit=gal
